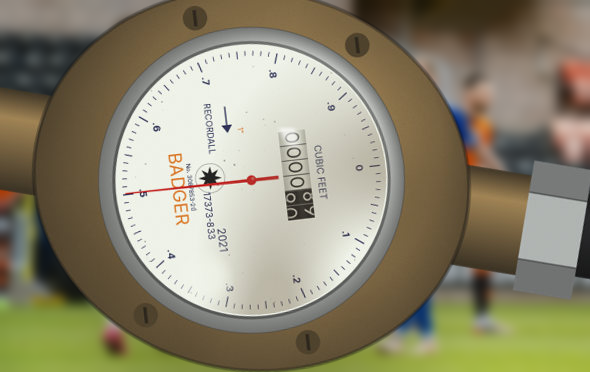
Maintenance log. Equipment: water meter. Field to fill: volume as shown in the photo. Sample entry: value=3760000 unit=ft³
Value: value=89.50 unit=ft³
